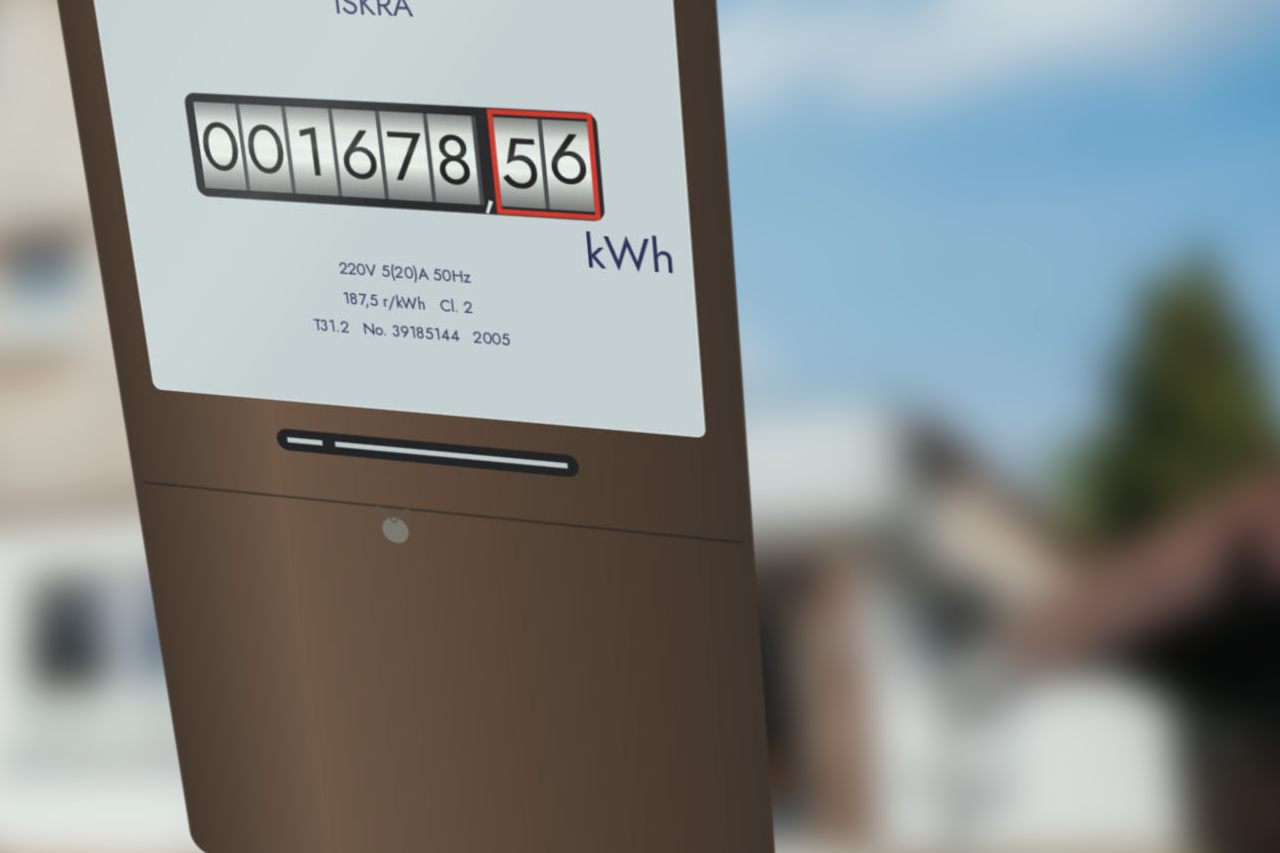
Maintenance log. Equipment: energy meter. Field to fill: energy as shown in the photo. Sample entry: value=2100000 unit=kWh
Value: value=1678.56 unit=kWh
